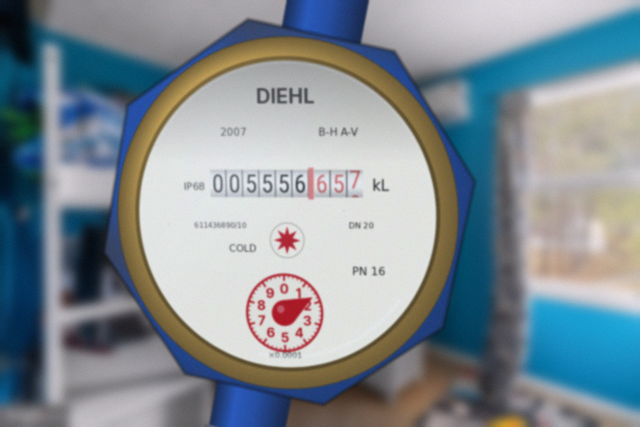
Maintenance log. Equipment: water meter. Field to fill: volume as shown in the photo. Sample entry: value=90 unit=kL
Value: value=5556.6571 unit=kL
